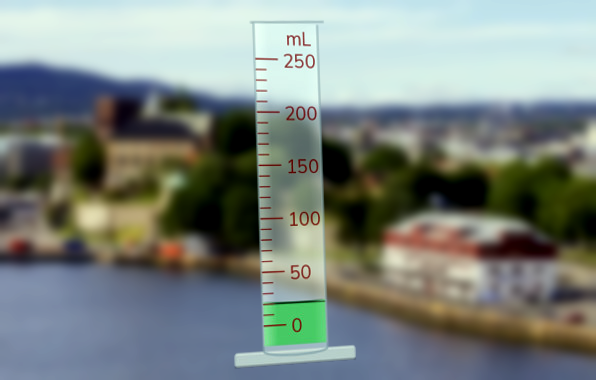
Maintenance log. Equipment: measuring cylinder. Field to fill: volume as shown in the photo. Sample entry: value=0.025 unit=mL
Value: value=20 unit=mL
